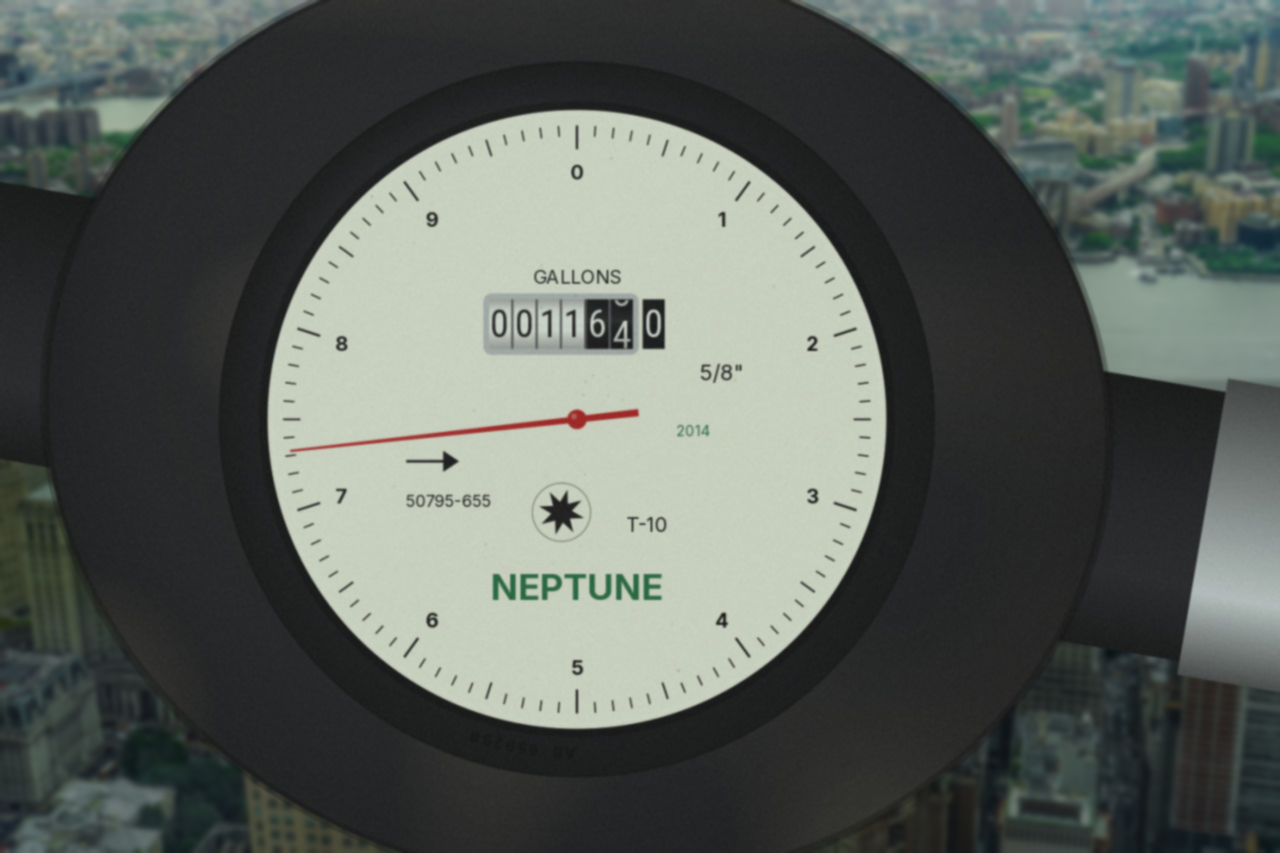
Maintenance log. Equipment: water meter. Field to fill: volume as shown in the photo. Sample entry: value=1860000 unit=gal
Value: value=11637.3 unit=gal
